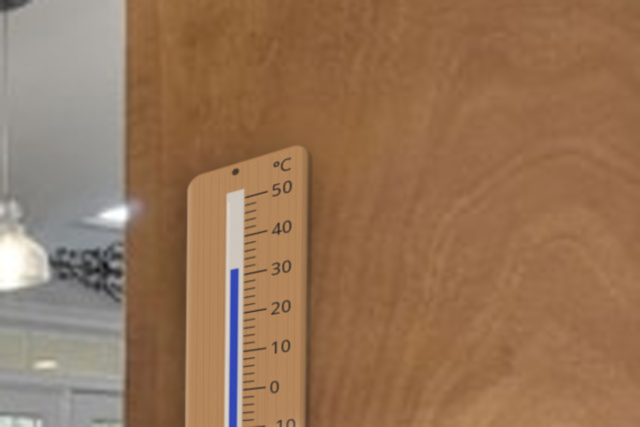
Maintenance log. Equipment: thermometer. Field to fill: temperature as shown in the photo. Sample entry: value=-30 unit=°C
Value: value=32 unit=°C
